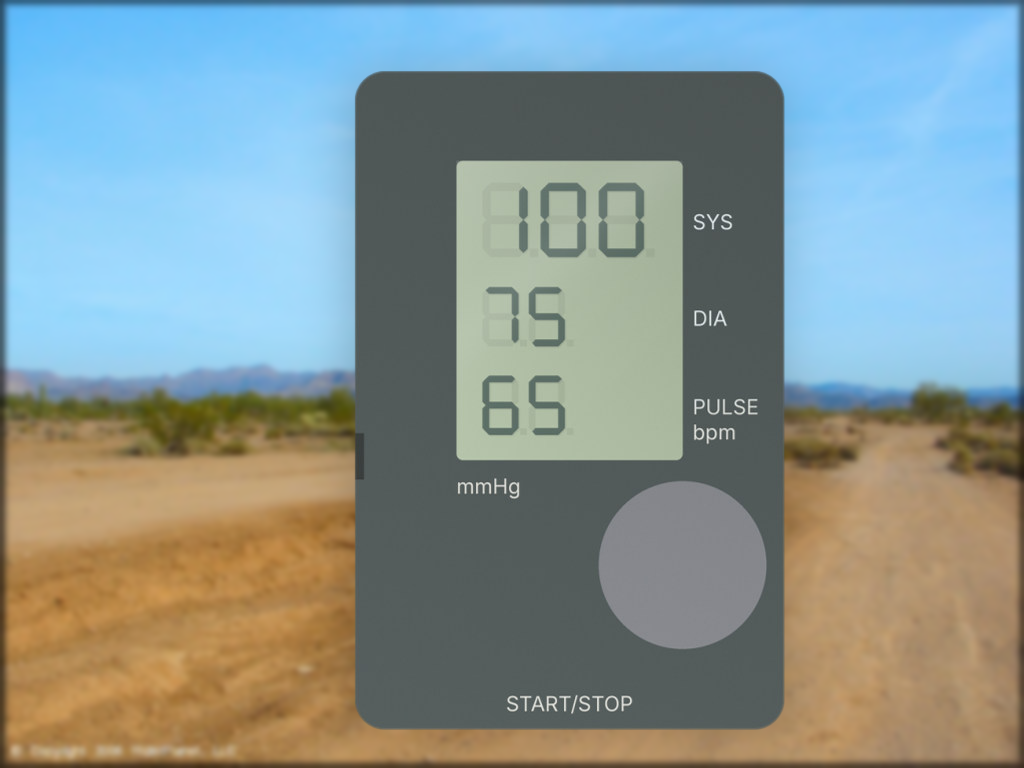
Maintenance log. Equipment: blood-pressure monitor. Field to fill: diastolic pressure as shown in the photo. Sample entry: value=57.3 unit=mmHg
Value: value=75 unit=mmHg
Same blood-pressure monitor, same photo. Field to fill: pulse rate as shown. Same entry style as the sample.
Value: value=65 unit=bpm
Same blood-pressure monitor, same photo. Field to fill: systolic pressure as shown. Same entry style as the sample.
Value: value=100 unit=mmHg
